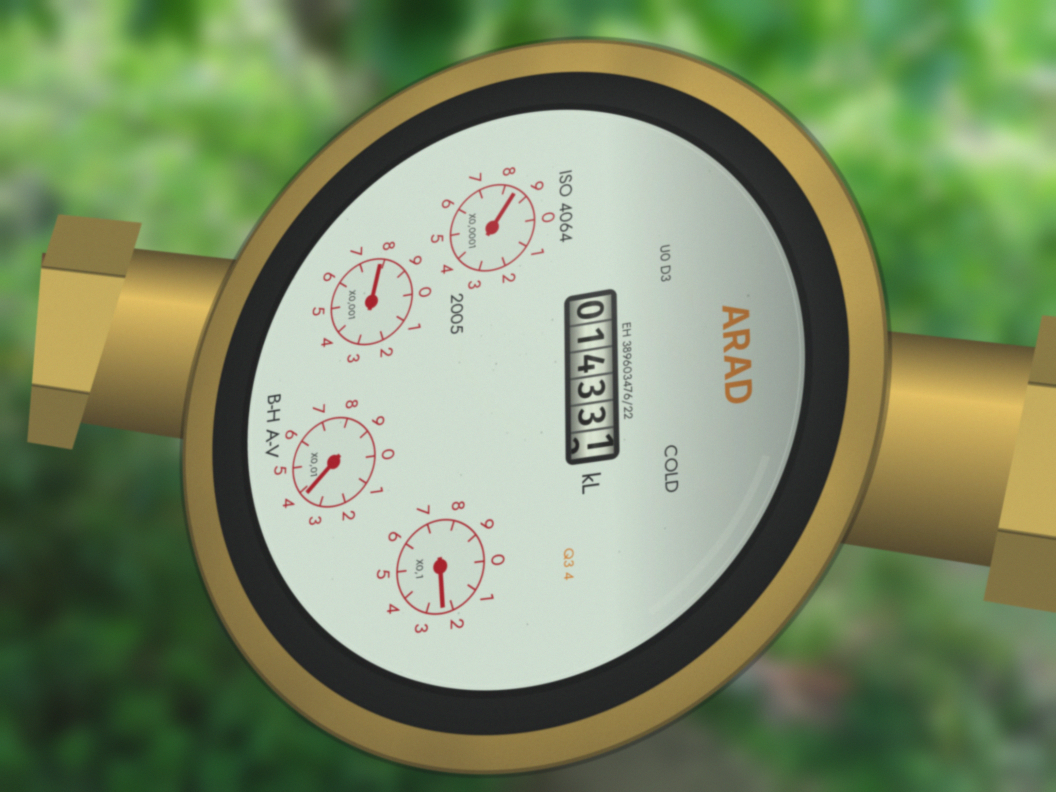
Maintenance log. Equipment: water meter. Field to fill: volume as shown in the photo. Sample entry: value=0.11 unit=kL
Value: value=14331.2378 unit=kL
